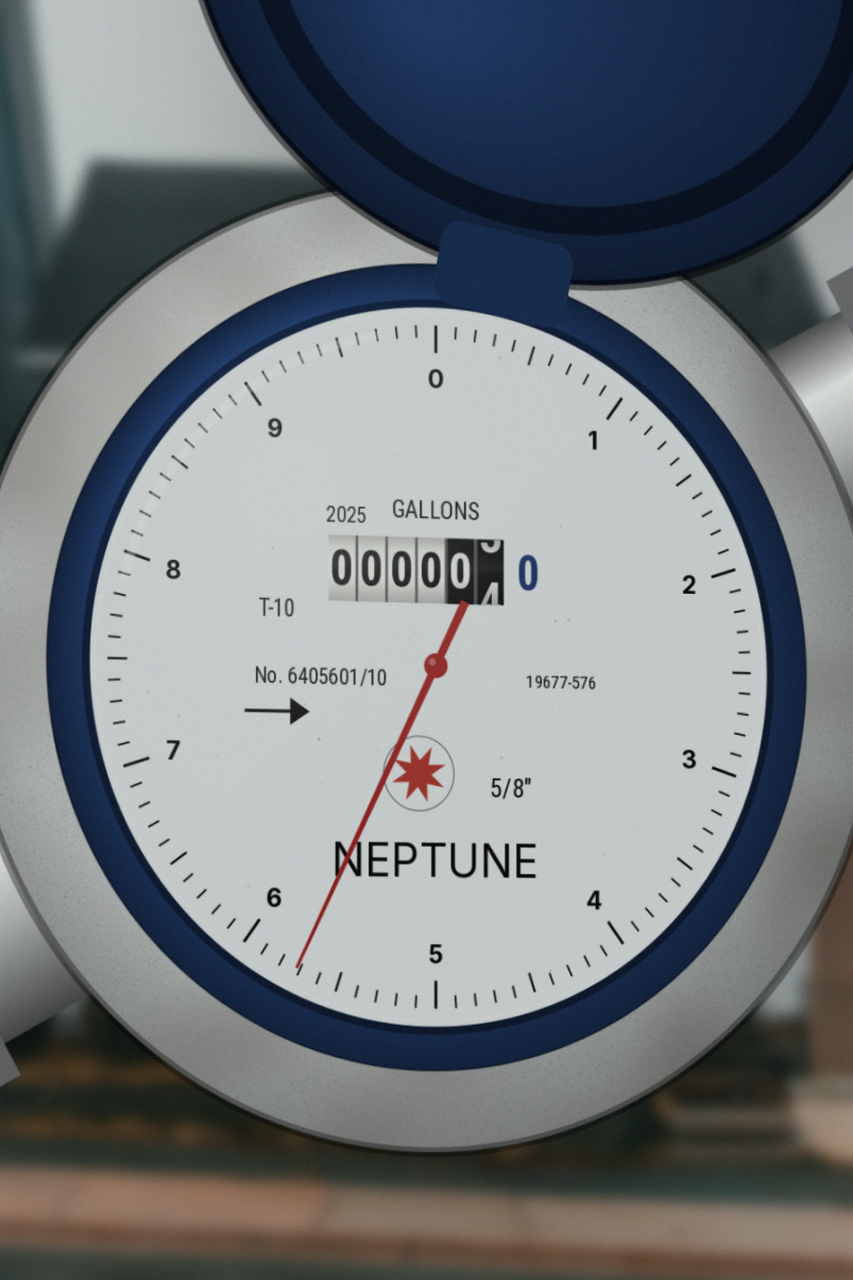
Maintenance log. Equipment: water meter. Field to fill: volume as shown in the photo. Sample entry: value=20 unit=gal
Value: value=35.7 unit=gal
